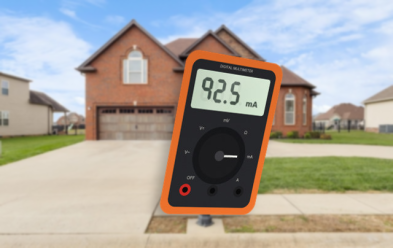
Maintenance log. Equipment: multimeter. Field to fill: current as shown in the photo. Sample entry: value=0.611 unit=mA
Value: value=92.5 unit=mA
